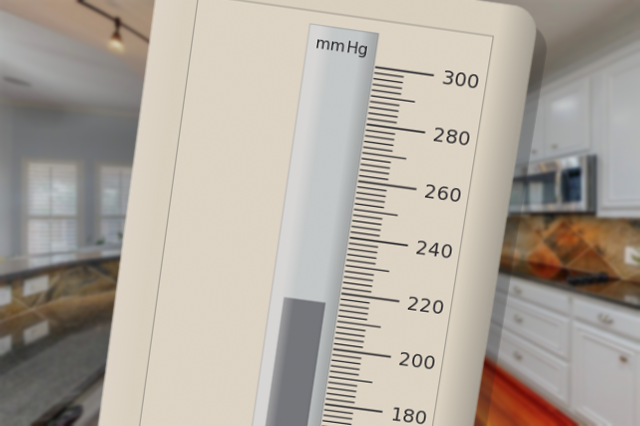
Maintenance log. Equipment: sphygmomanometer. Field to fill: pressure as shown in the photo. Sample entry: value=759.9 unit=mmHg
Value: value=216 unit=mmHg
